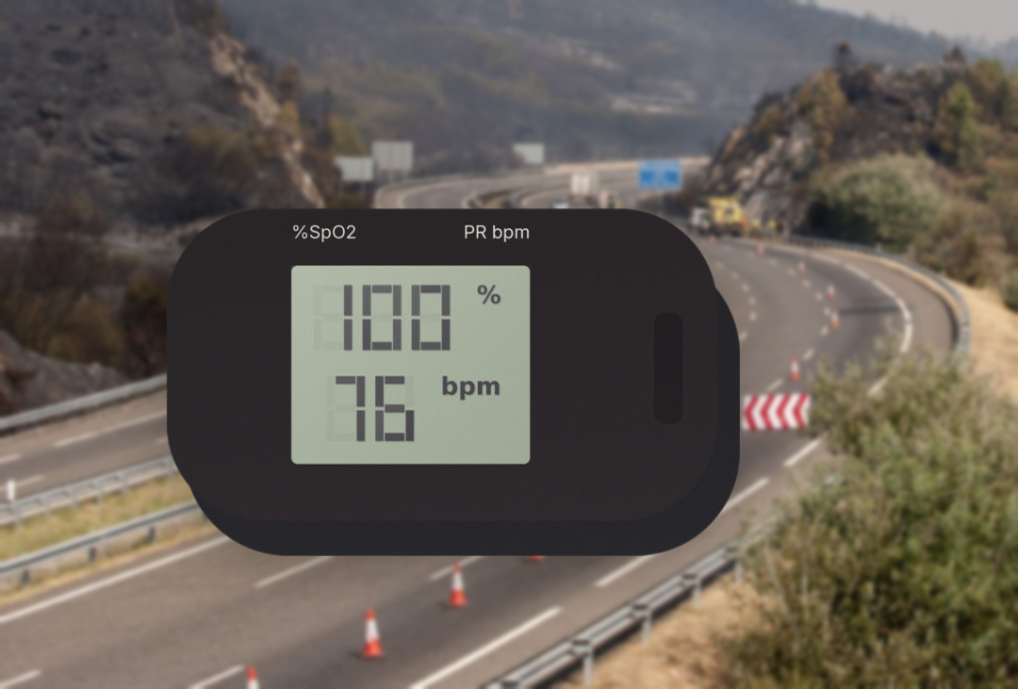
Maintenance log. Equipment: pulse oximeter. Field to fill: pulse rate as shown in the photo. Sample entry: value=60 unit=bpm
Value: value=76 unit=bpm
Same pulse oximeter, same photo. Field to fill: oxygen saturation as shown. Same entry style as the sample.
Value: value=100 unit=%
